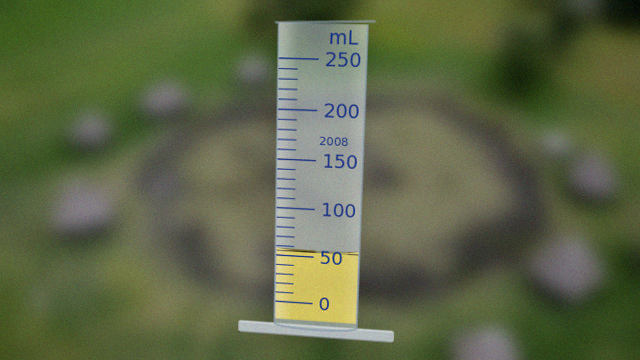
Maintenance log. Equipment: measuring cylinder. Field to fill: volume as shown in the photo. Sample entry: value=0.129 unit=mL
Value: value=55 unit=mL
